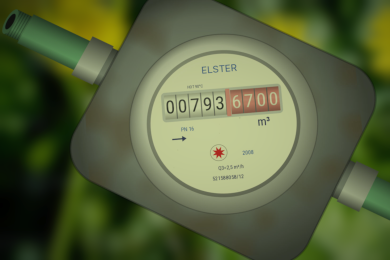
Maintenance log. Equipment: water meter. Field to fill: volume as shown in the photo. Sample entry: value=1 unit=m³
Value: value=793.6700 unit=m³
